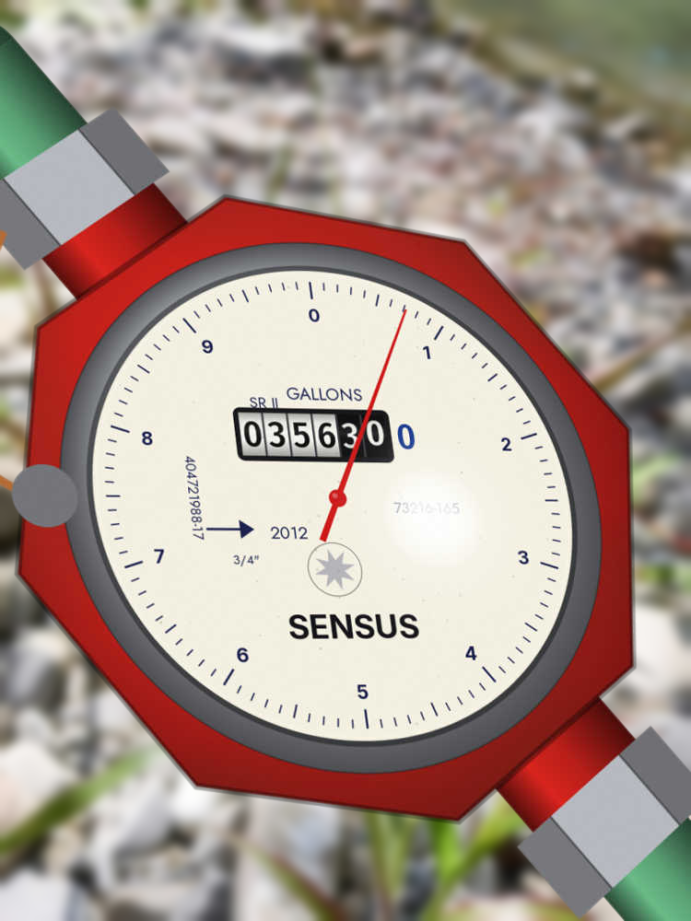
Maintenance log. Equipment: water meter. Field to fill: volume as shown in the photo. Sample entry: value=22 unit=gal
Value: value=356300.7 unit=gal
